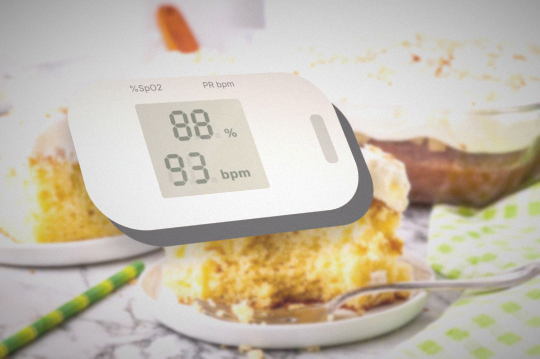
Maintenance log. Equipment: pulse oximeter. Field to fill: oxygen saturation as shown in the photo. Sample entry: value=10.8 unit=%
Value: value=88 unit=%
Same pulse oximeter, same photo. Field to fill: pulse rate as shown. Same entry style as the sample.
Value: value=93 unit=bpm
